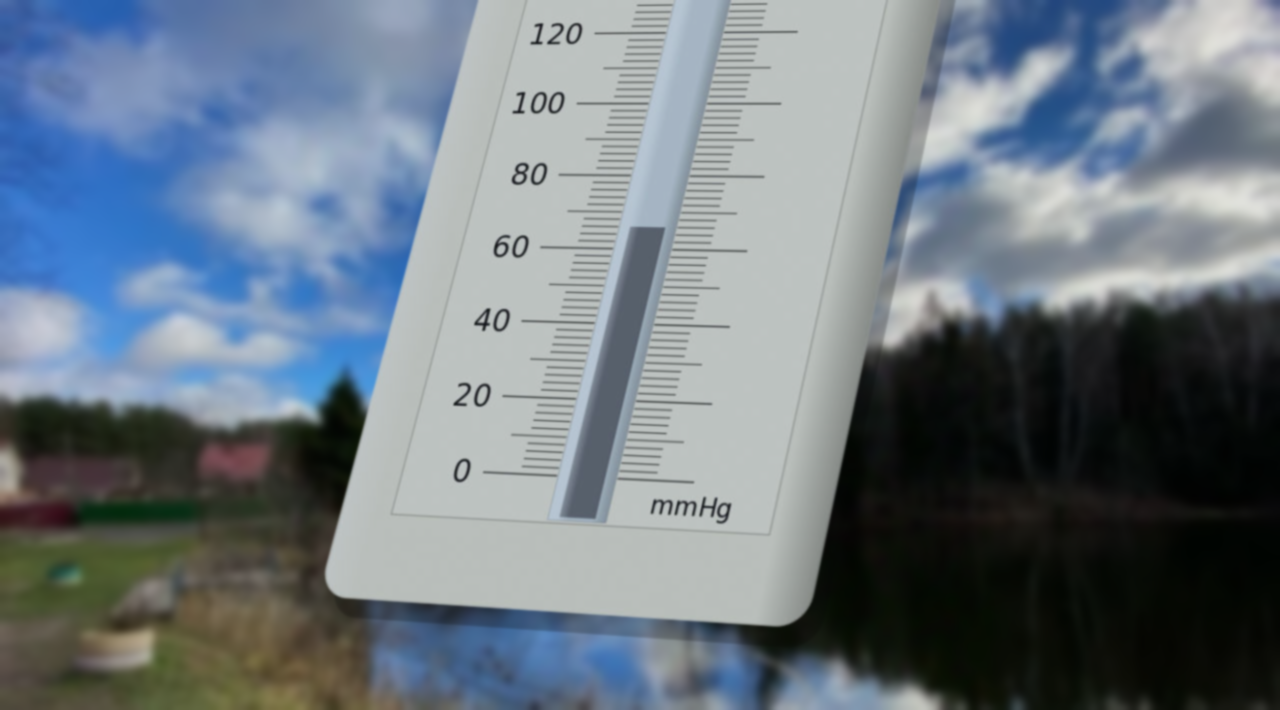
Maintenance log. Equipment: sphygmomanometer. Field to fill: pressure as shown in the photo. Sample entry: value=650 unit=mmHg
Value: value=66 unit=mmHg
